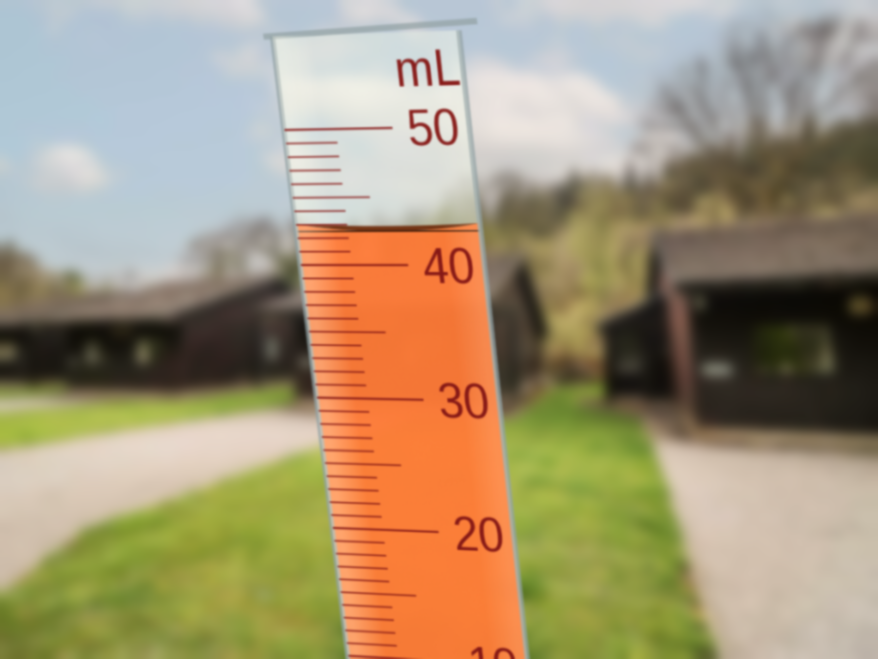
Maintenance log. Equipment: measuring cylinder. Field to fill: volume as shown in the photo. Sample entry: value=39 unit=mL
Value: value=42.5 unit=mL
